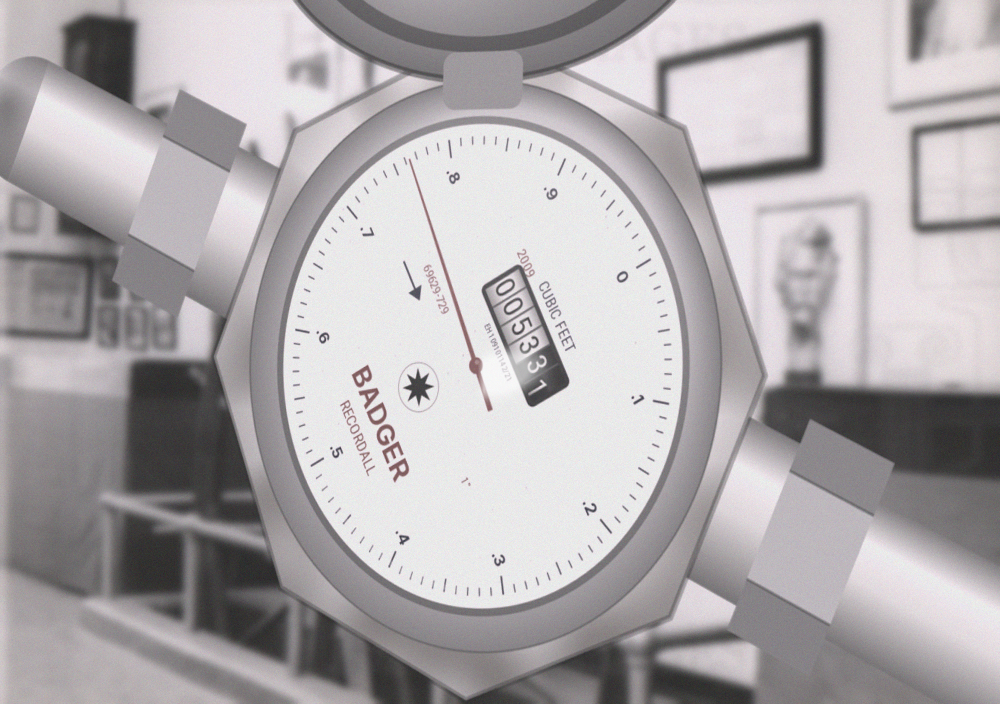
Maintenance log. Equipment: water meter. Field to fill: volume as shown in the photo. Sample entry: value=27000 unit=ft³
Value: value=5330.76 unit=ft³
